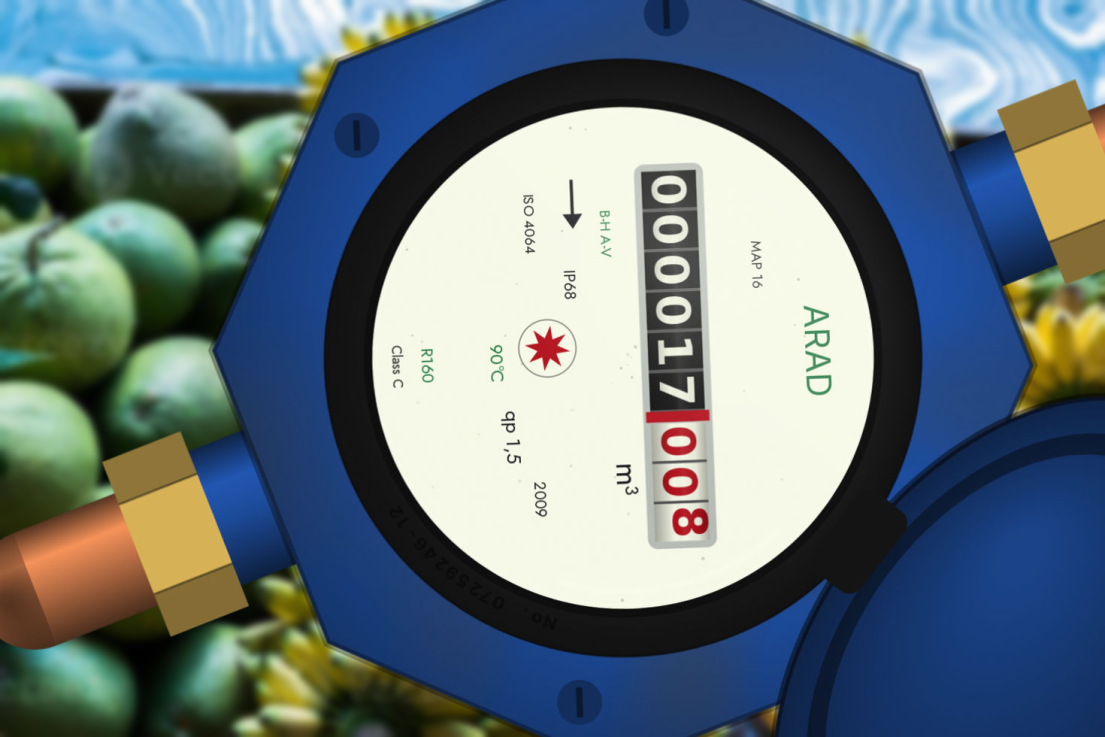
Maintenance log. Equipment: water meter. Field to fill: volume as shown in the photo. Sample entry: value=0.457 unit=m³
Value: value=17.008 unit=m³
